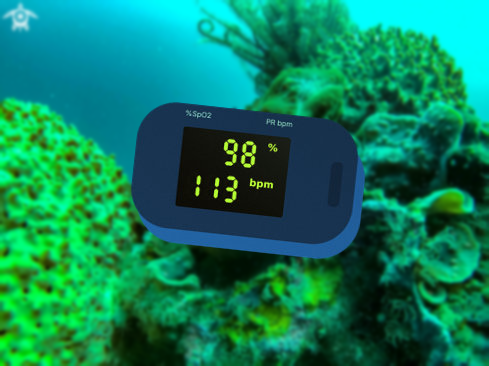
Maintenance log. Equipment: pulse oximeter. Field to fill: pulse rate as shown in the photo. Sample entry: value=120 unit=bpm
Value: value=113 unit=bpm
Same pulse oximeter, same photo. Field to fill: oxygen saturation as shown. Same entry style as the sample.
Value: value=98 unit=%
